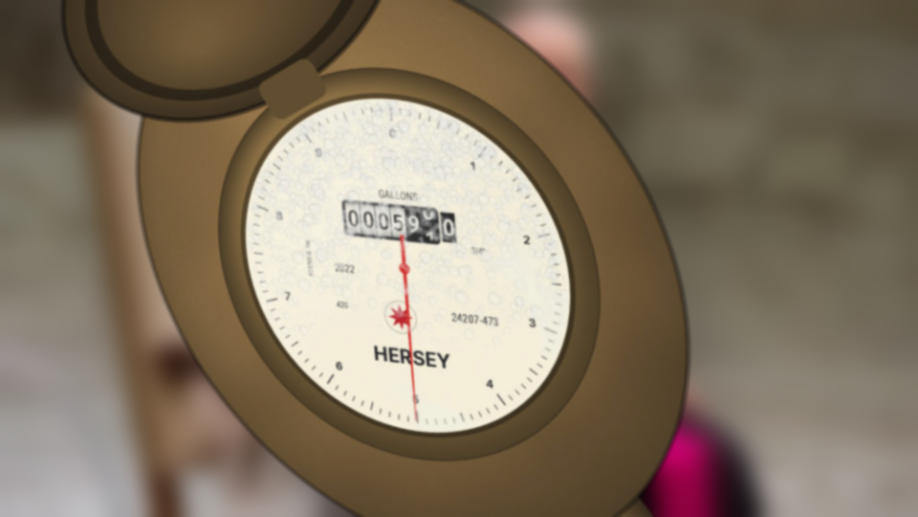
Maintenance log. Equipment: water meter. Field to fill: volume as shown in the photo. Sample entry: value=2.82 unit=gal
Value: value=5905.0 unit=gal
